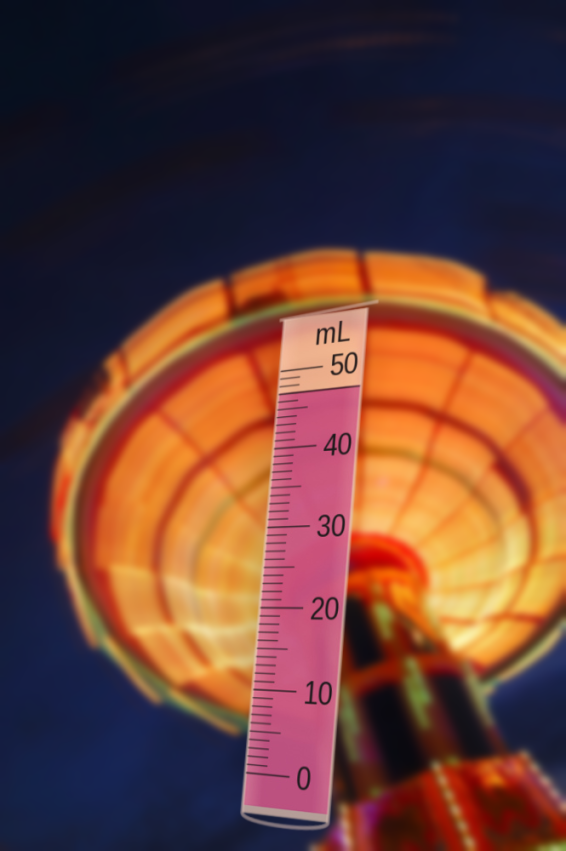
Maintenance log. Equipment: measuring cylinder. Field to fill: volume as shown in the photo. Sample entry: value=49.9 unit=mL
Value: value=47 unit=mL
